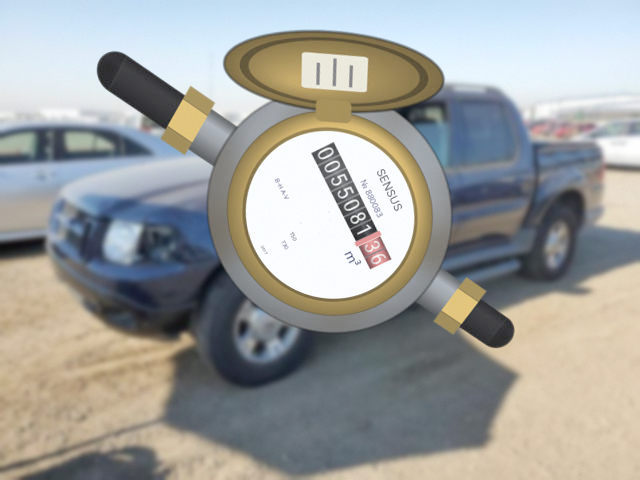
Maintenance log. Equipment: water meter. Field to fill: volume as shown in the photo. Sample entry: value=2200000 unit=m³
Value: value=55081.36 unit=m³
